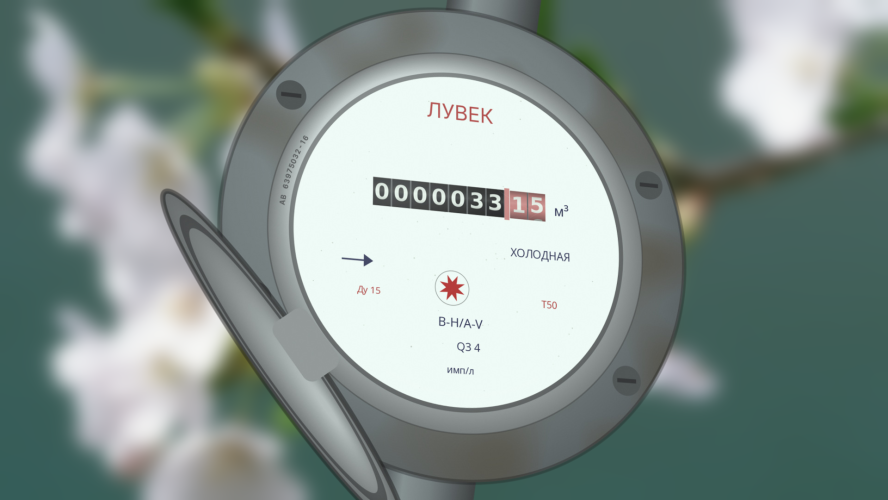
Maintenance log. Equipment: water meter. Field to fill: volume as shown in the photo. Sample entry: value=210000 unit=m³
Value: value=33.15 unit=m³
